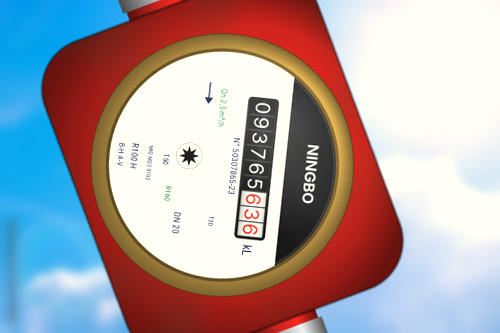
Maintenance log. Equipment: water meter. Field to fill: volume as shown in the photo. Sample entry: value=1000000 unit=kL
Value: value=93765.636 unit=kL
